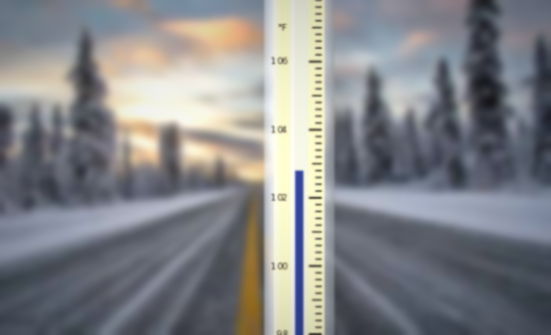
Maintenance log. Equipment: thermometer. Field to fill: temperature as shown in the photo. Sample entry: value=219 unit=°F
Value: value=102.8 unit=°F
